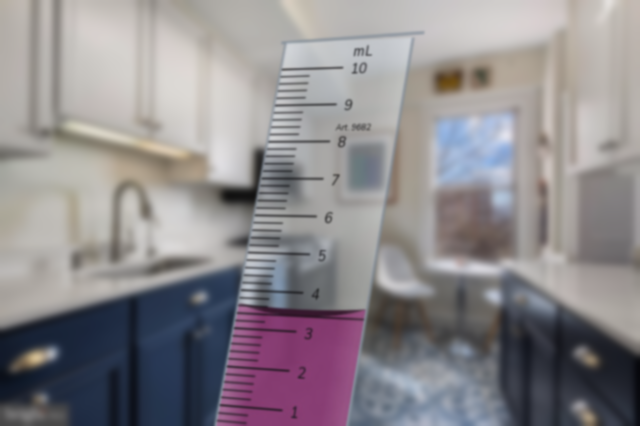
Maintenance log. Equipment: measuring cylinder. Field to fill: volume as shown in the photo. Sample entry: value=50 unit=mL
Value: value=3.4 unit=mL
